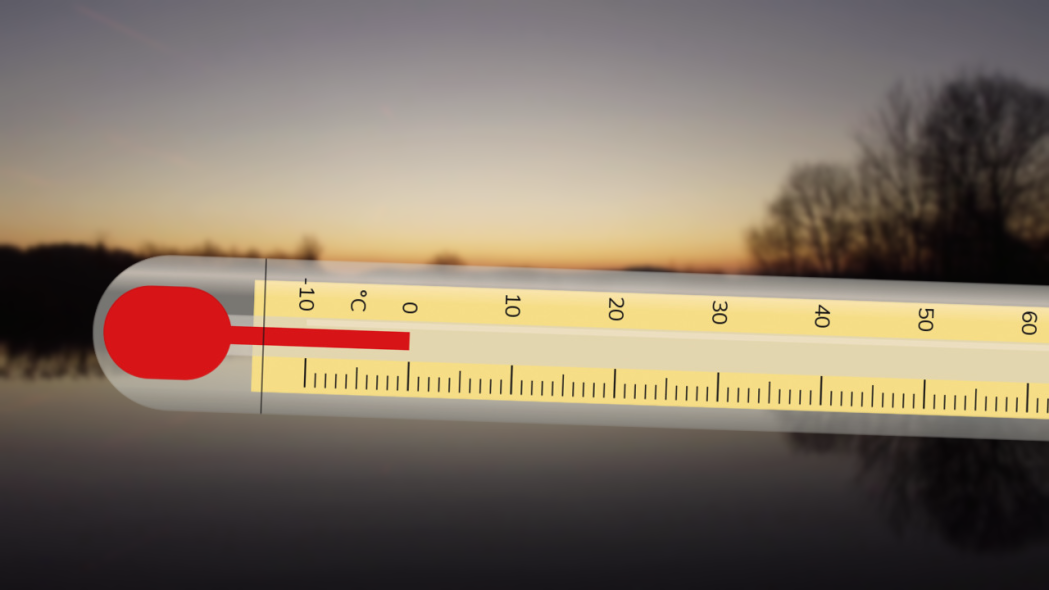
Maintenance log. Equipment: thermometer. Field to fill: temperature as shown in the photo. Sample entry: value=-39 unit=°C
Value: value=0 unit=°C
